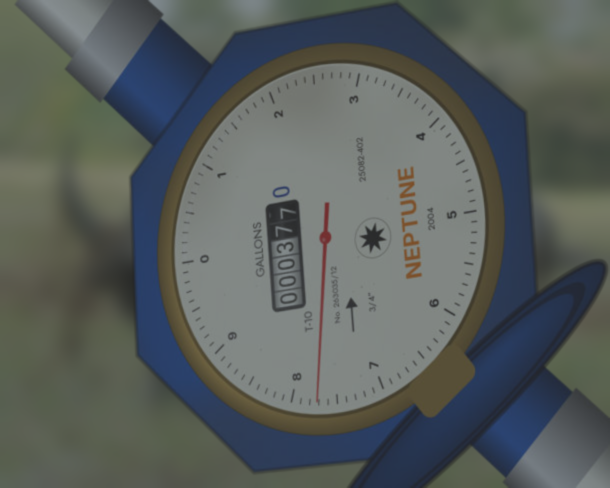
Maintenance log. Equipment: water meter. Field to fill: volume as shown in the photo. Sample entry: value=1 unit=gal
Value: value=3767.7 unit=gal
